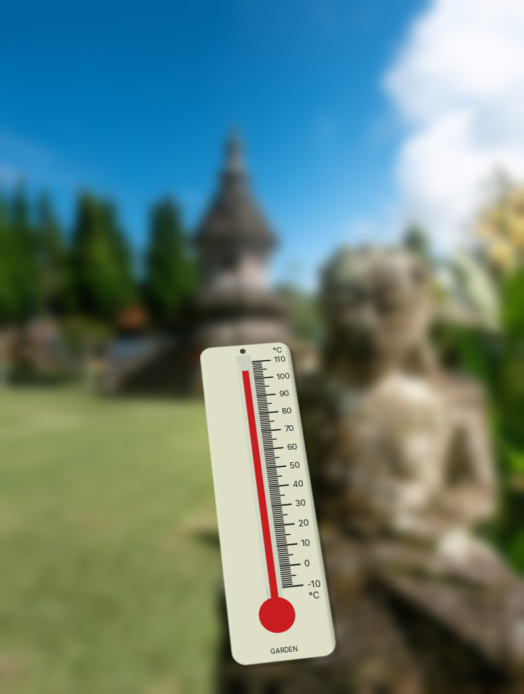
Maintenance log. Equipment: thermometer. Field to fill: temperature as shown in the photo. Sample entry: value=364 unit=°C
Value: value=105 unit=°C
